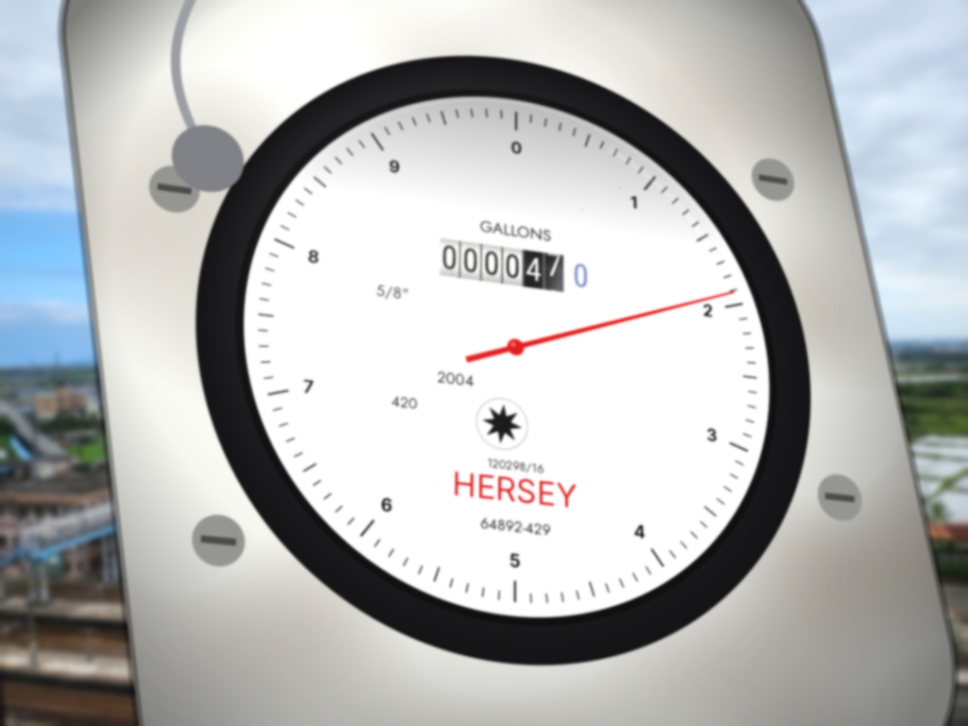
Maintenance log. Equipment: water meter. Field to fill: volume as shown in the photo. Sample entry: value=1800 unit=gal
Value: value=471.9 unit=gal
